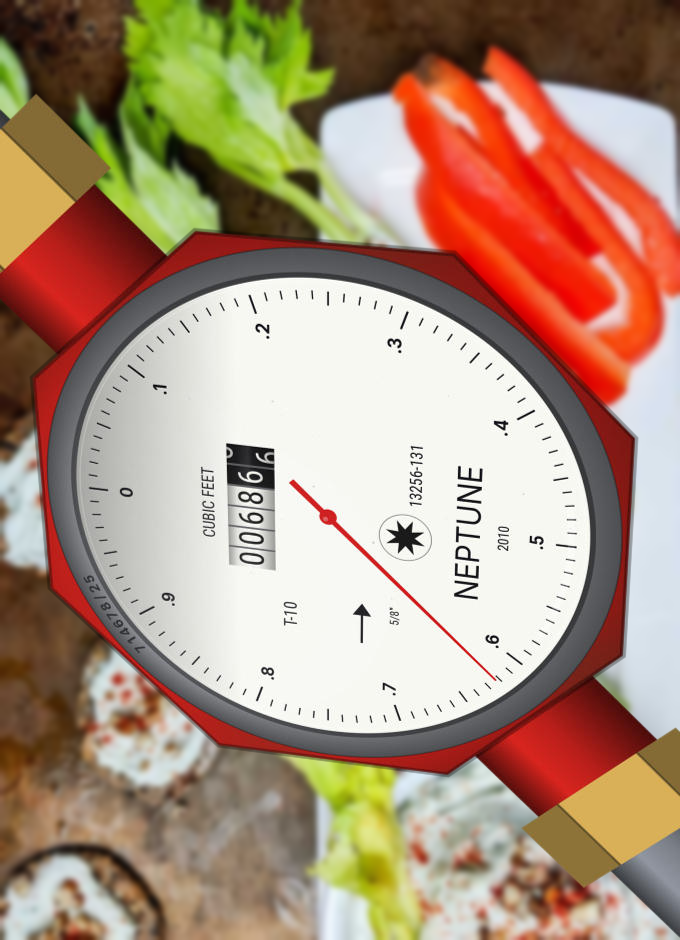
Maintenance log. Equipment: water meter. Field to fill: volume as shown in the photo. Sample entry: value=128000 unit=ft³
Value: value=6865.62 unit=ft³
